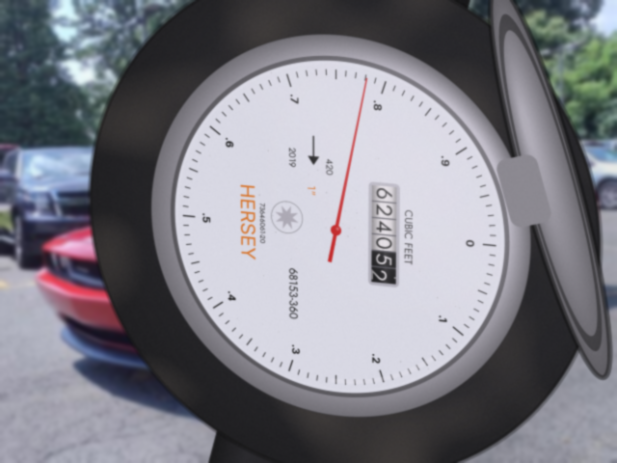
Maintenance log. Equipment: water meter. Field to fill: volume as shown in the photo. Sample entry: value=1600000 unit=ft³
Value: value=624051.78 unit=ft³
